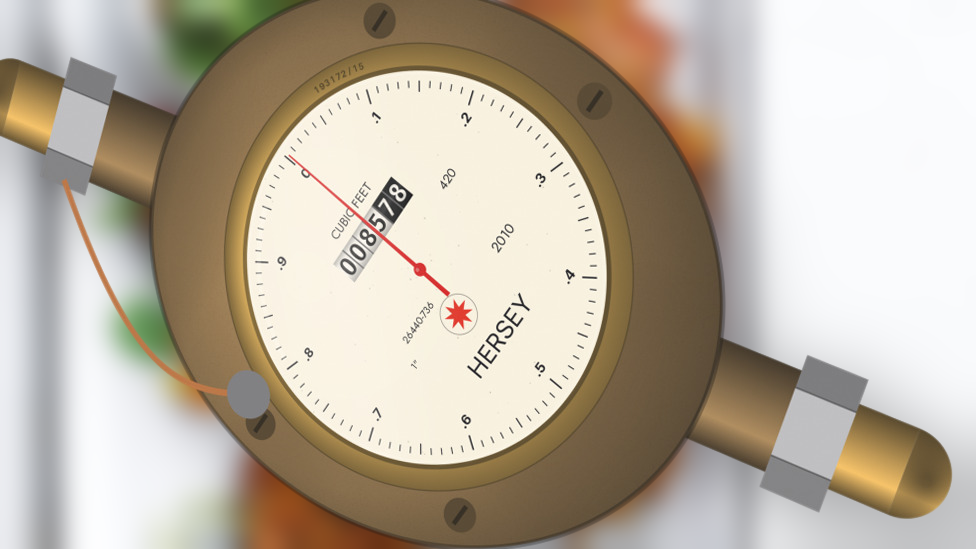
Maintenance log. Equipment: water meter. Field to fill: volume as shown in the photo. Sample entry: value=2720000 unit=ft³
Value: value=8578.00 unit=ft³
